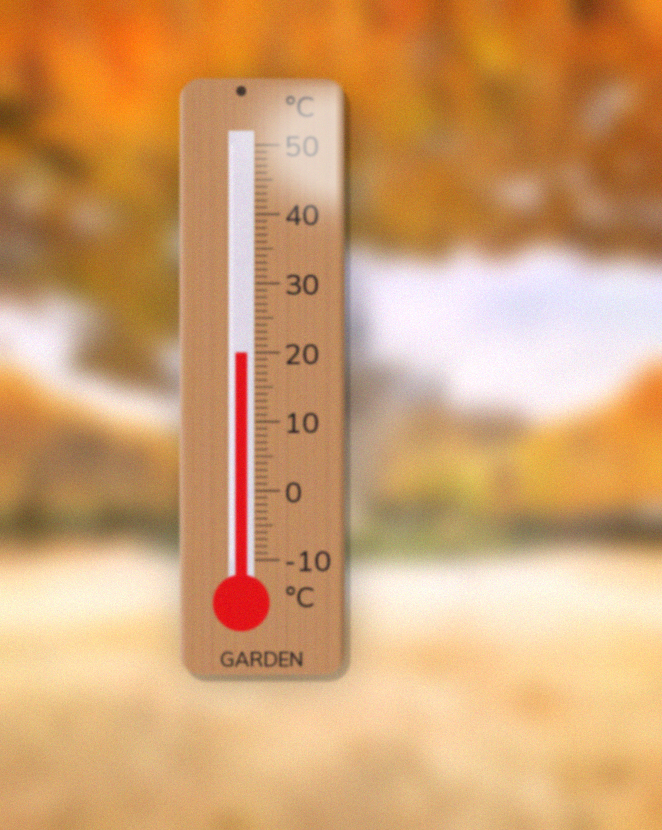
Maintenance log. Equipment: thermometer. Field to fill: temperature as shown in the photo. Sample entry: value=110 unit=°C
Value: value=20 unit=°C
